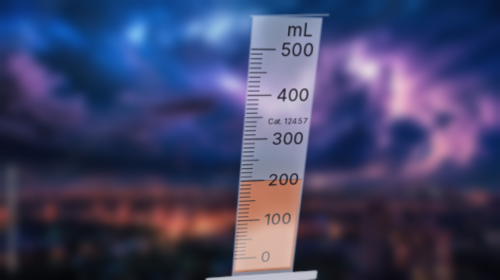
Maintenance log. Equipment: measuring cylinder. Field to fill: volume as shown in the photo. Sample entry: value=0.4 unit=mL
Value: value=200 unit=mL
